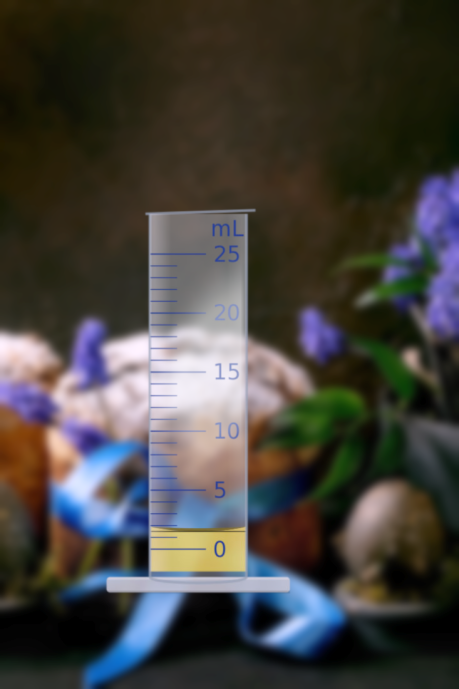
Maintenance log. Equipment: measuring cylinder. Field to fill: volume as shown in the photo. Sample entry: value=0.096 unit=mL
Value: value=1.5 unit=mL
